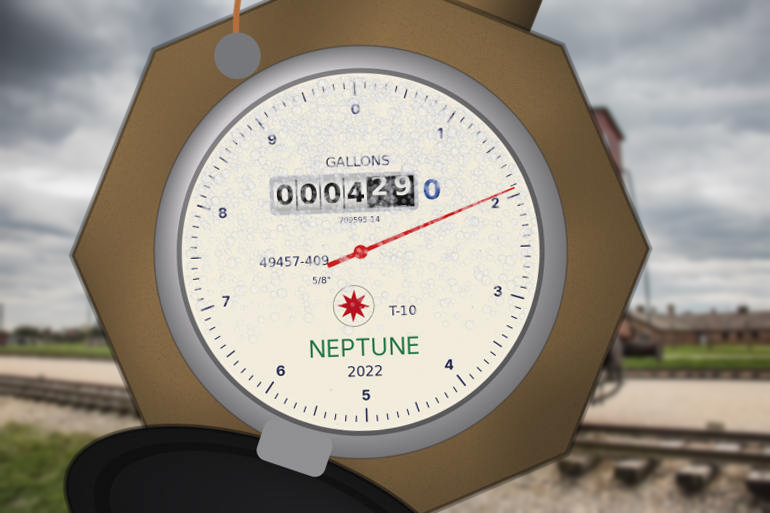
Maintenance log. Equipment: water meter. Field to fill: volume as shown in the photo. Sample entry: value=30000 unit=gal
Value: value=4291.9 unit=gal
